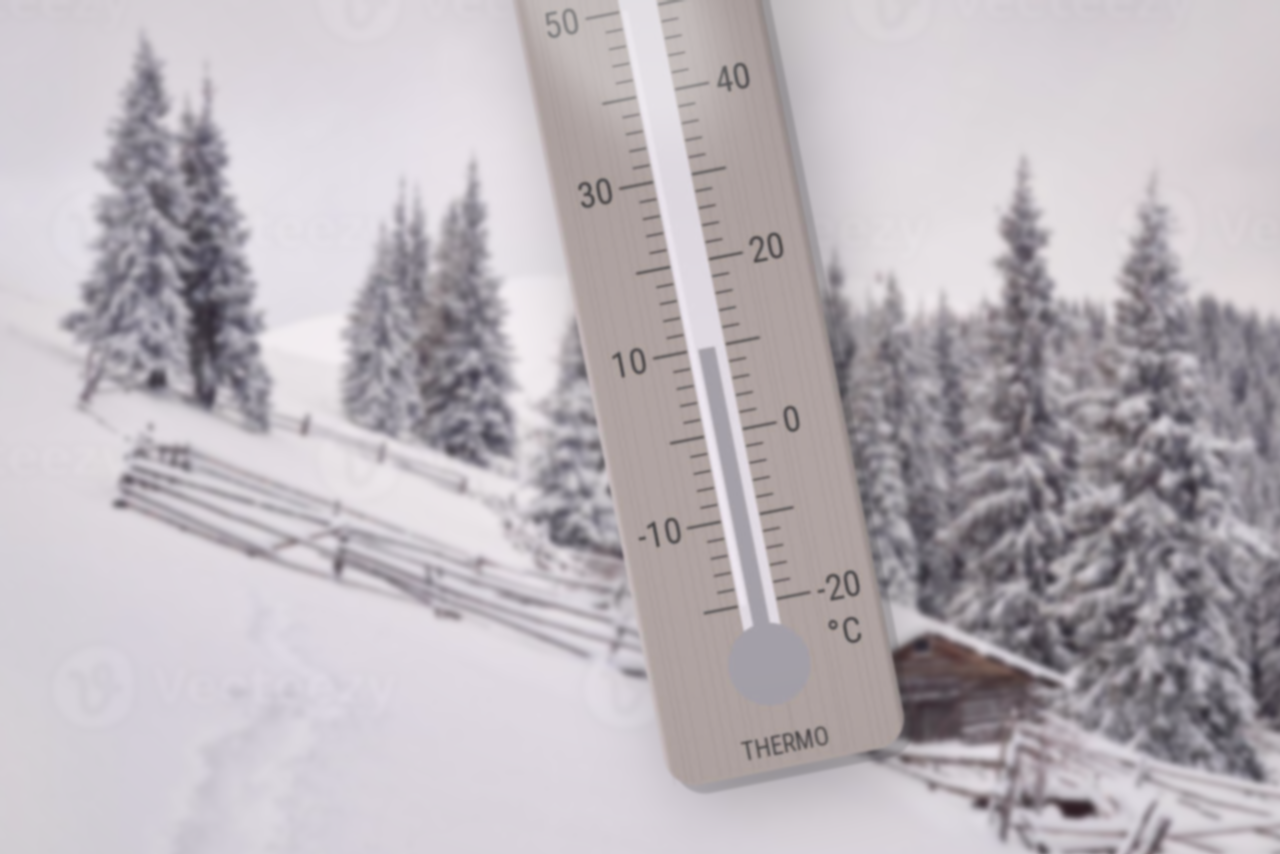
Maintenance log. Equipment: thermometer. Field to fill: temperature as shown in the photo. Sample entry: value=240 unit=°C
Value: value=10 unit=°C
